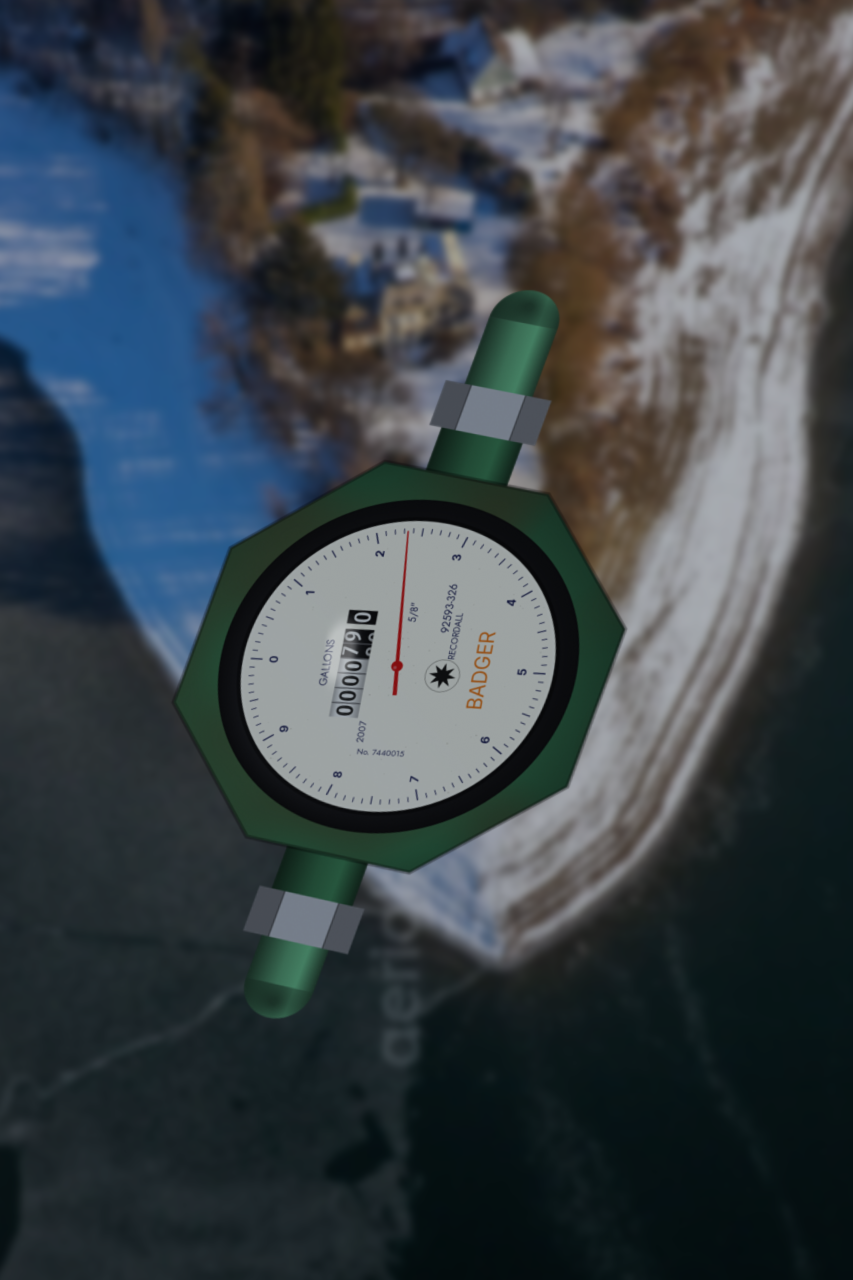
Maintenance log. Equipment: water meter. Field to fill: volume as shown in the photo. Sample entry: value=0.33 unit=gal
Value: value=792.3 unit=gal
